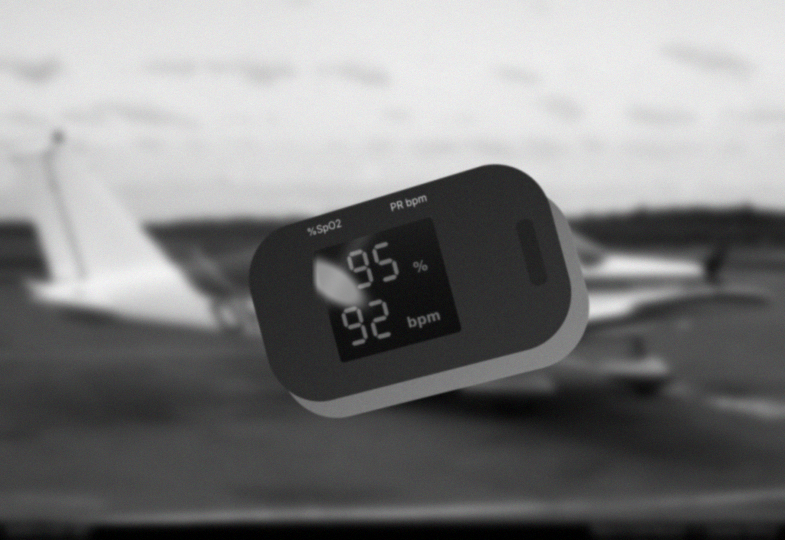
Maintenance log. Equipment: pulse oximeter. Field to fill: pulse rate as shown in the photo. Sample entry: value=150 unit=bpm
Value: value=92 unit=bpm
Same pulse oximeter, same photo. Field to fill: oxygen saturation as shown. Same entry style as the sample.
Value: value=95 unit=%
